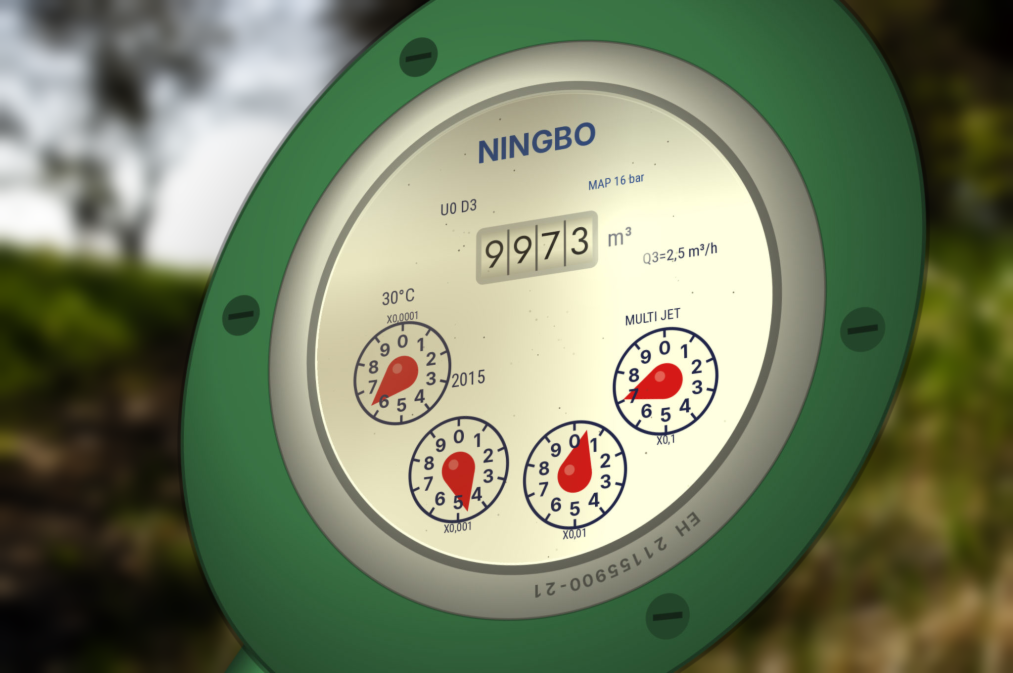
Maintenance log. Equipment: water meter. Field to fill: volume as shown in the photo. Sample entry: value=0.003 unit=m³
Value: value=9973.7046 unit=m³
